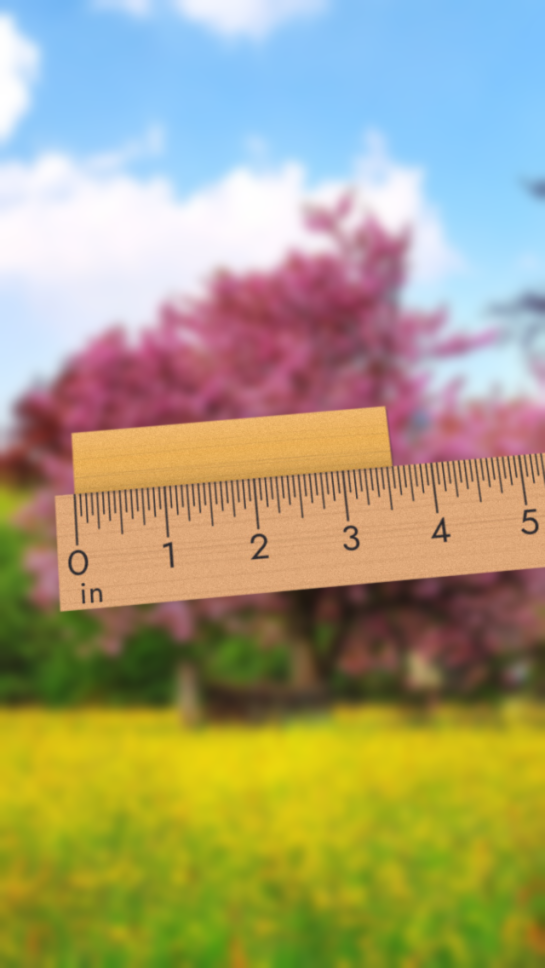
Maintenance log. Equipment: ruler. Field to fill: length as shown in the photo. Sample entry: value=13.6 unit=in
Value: value=3.5625 unit=in
